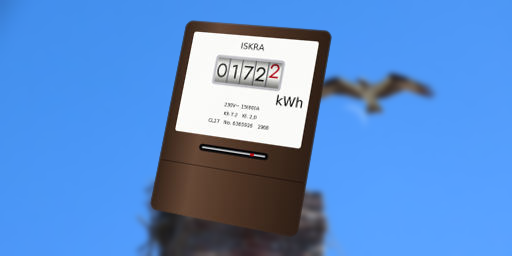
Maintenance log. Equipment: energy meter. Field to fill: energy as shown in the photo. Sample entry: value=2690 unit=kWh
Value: value=172.2 unit=kWh
